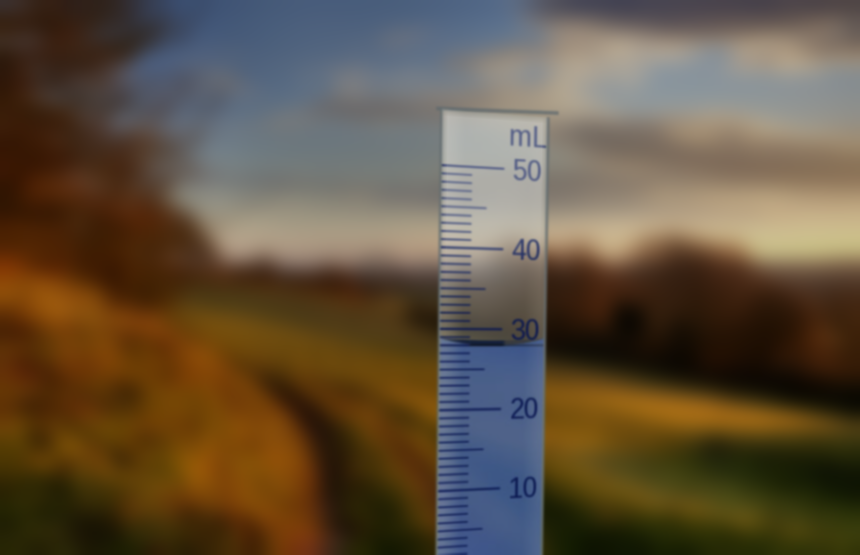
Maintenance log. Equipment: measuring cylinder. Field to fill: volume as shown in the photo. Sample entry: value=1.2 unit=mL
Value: value=28 unit=mL
